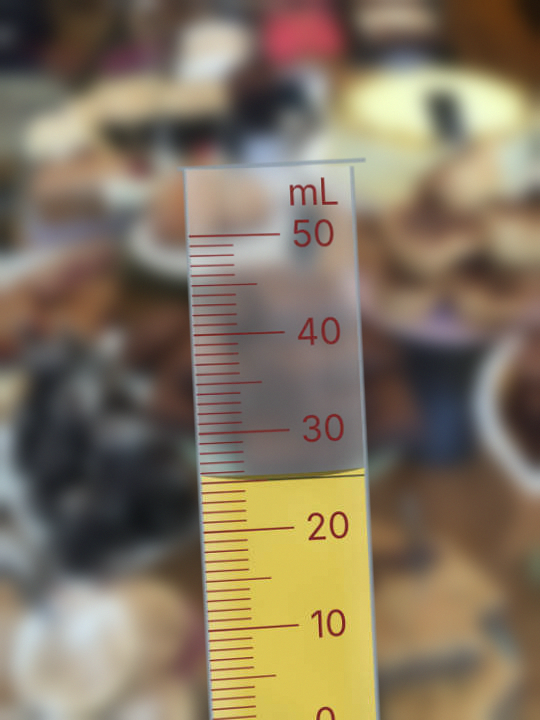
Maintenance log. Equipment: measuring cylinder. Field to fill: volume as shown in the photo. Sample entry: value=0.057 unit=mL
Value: value=25 unit=mL
